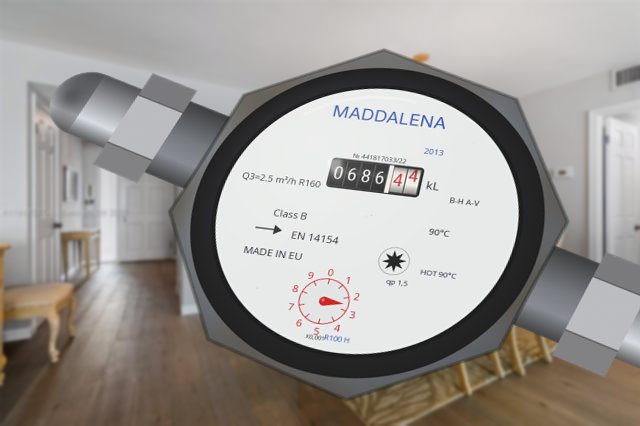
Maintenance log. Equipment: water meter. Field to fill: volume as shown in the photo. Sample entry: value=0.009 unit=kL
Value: value=686.442 unit=kL
